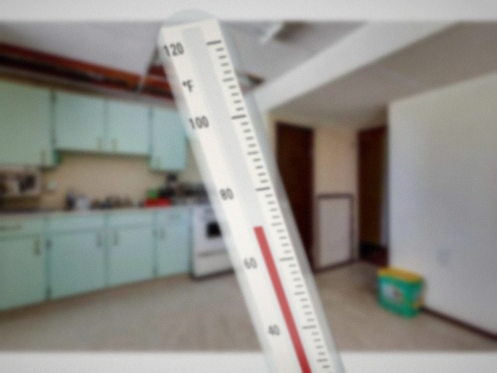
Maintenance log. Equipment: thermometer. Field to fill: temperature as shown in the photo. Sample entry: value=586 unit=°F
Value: value=70 unit=°F
